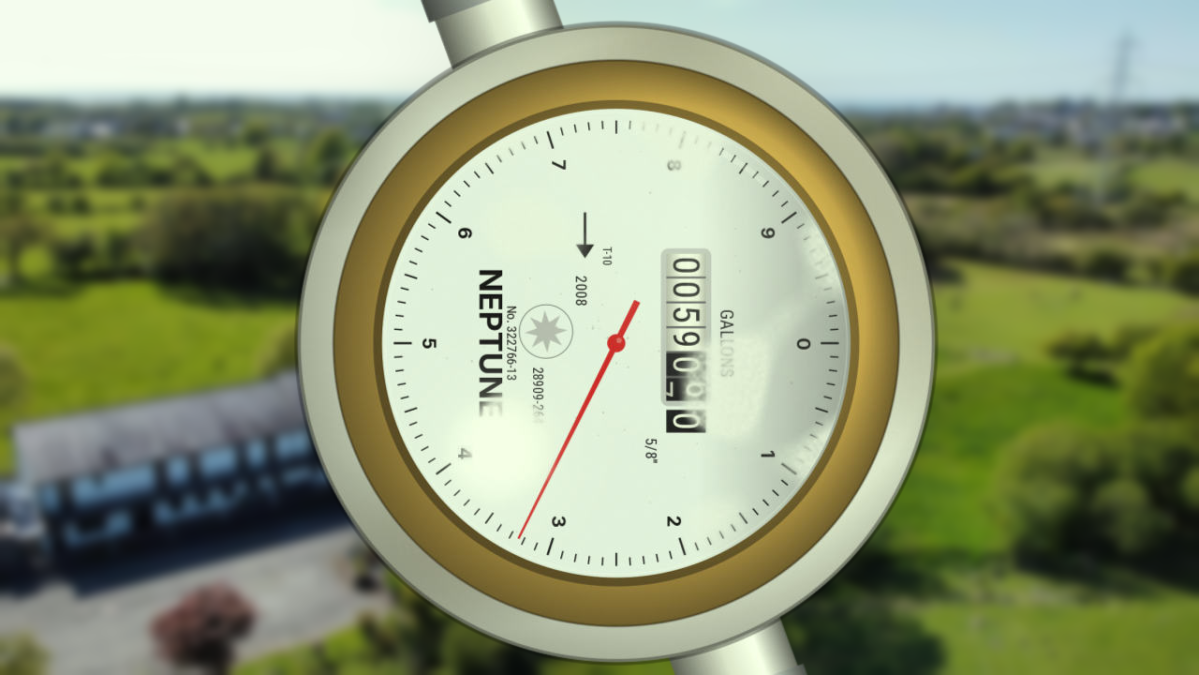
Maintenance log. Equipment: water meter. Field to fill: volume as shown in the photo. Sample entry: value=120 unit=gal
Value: value=59063.2 unit=gal
